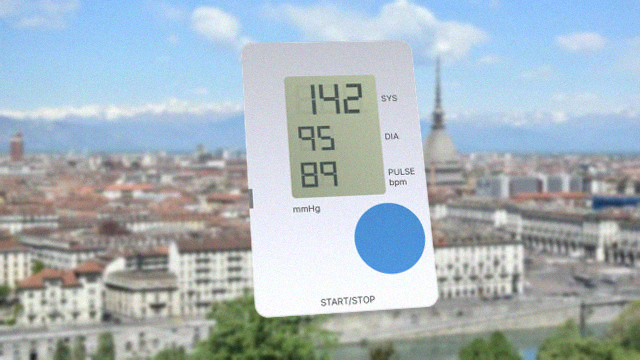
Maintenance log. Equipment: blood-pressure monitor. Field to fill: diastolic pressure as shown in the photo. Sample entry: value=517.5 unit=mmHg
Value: value=95 unit=mmHg
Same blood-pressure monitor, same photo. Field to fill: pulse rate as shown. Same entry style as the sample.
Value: value=89 unit=bpm
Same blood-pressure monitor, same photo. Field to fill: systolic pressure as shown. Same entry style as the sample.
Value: value=142 unit=mmHg
